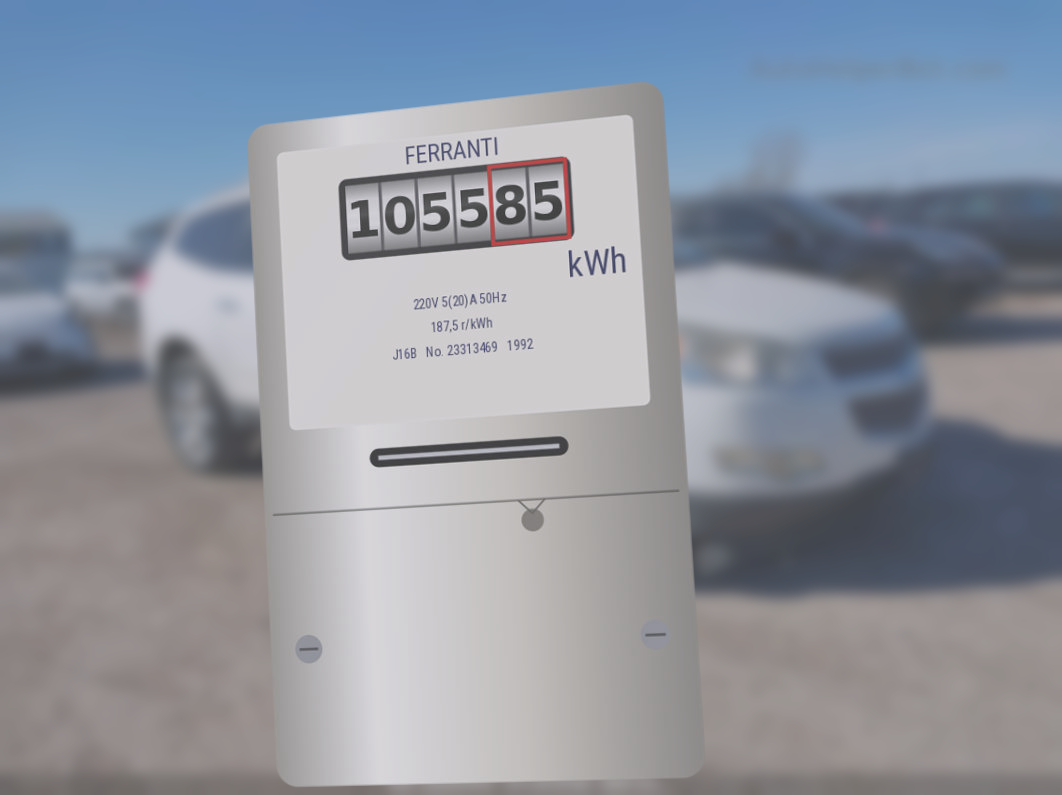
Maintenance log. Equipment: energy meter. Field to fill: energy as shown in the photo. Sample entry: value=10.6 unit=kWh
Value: value=1055.85 unit=kWh
